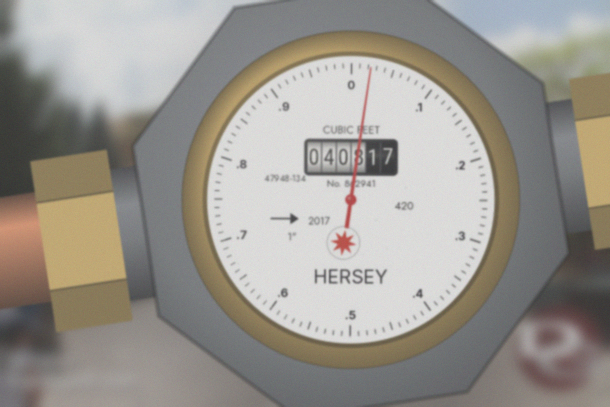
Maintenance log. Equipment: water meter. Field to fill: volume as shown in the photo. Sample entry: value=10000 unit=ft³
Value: value=40817.02 unit=ft³
